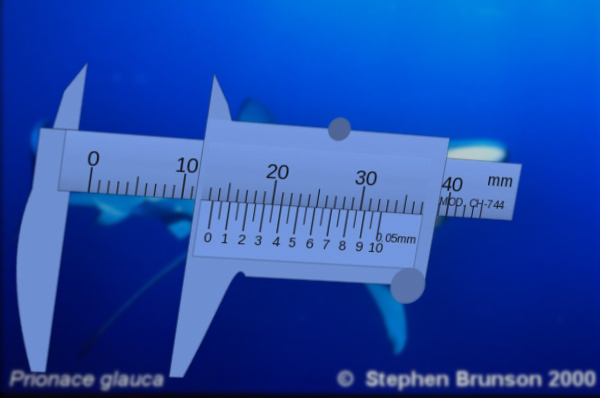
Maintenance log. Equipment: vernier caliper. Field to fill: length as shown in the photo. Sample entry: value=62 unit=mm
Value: value=13.4 unit=mm
